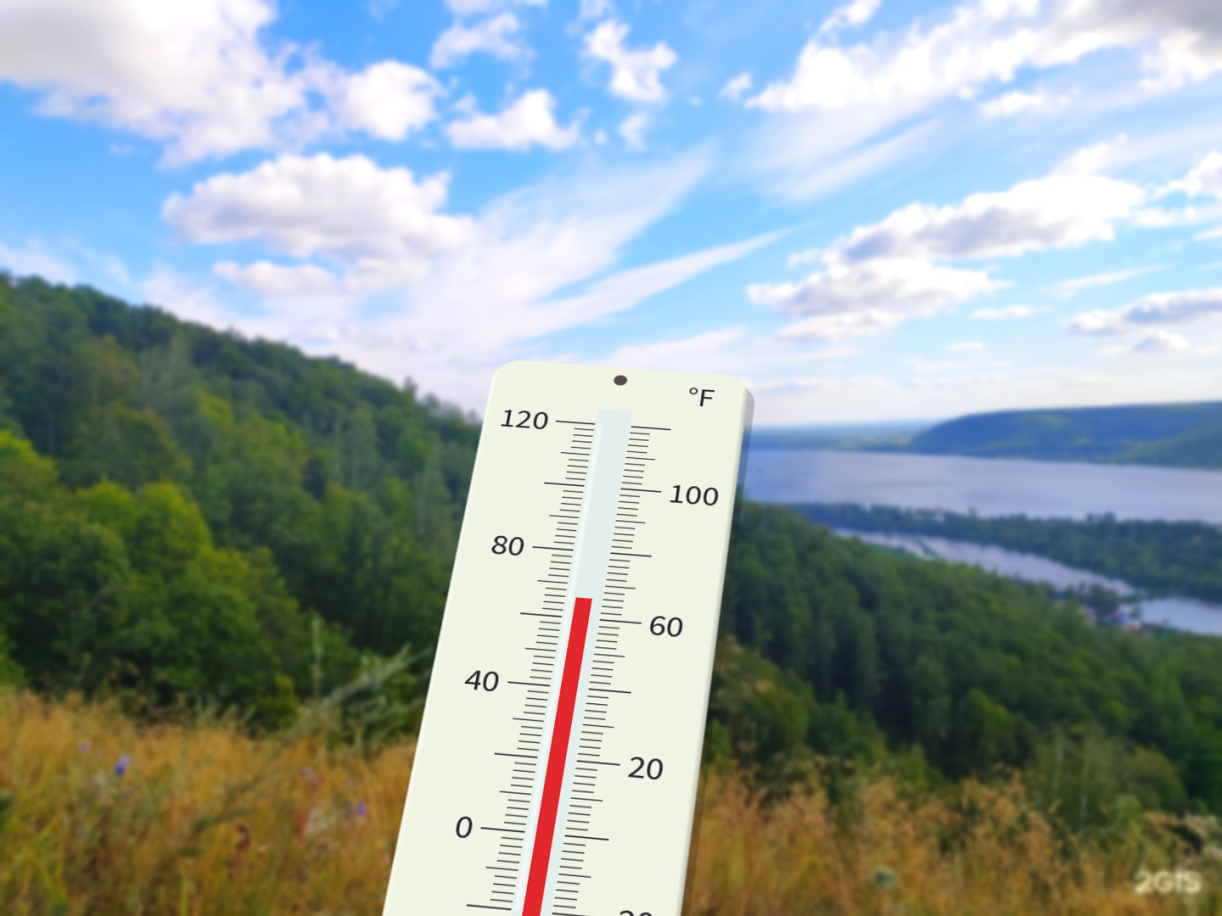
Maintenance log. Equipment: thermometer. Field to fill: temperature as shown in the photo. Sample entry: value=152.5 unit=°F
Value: value=66 unit=°F
